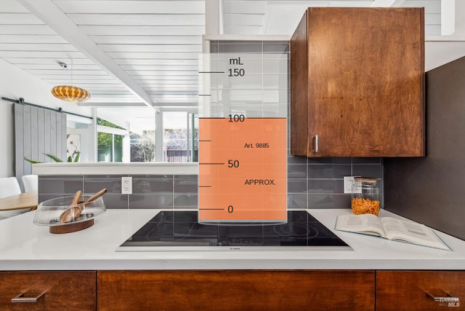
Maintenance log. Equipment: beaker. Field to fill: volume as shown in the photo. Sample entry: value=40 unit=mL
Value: value=100 unit=mL
